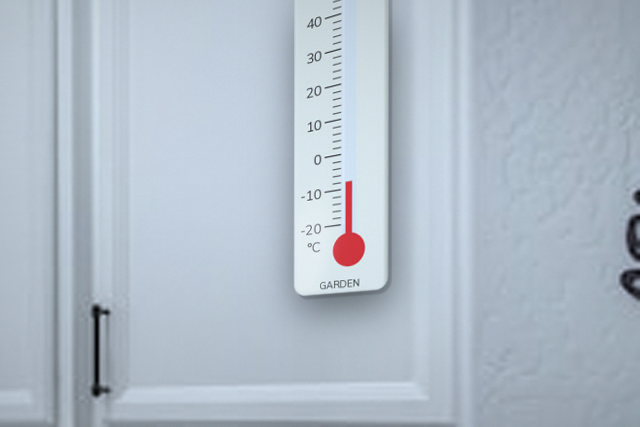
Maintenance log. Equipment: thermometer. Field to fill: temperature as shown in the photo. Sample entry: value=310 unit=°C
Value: value=-8 unit=°C
